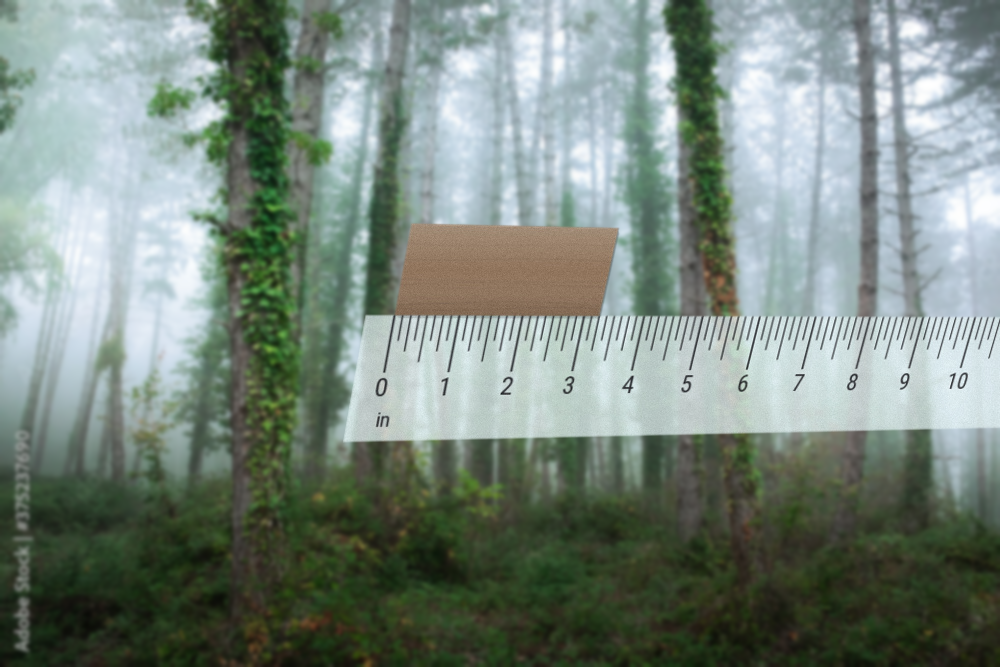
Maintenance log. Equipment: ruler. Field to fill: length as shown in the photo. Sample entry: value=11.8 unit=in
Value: value=3.25 unit=in
